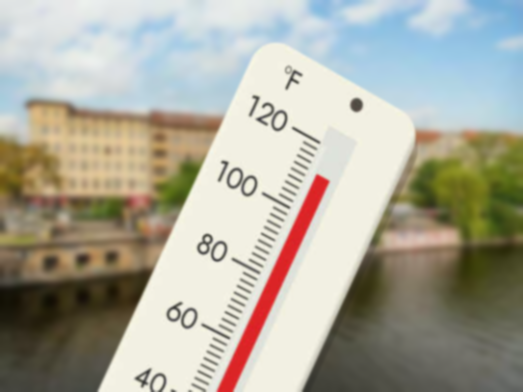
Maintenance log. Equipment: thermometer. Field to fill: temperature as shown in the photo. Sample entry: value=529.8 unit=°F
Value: value=112 unit=°F
